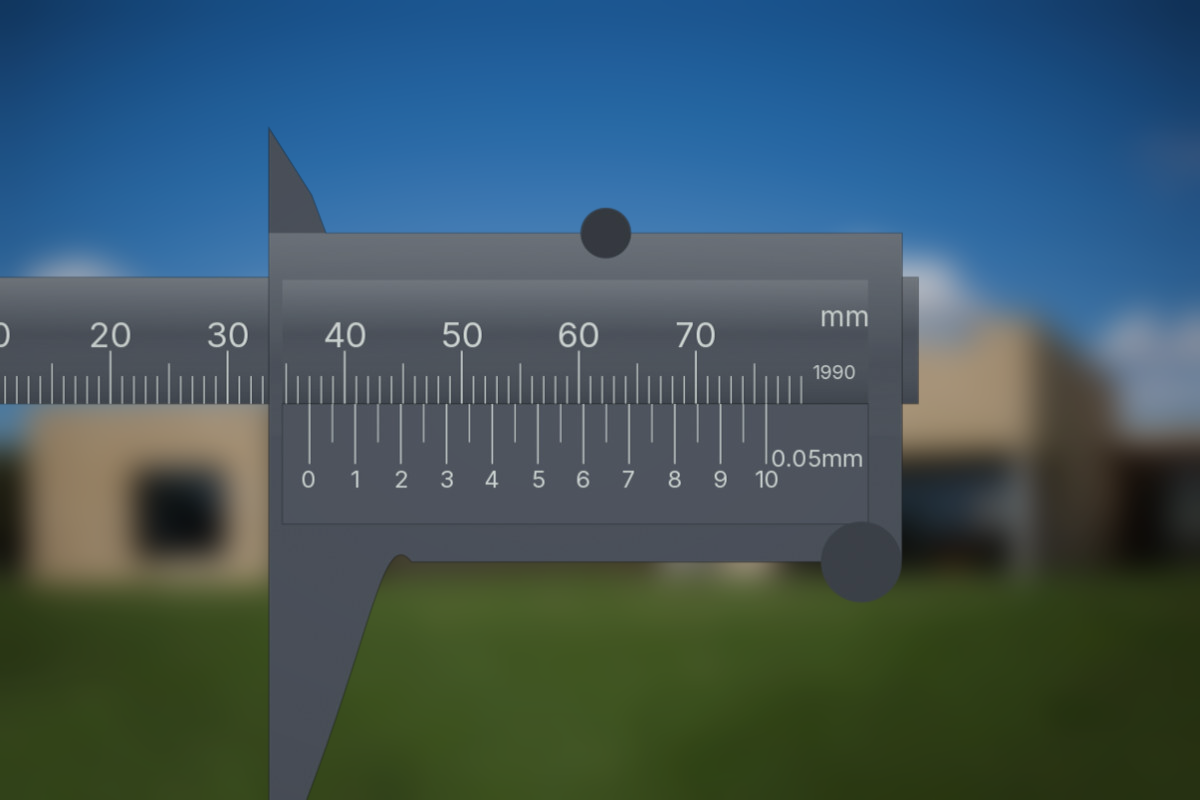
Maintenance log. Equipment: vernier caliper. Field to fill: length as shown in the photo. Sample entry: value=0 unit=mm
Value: value=37.0 unit=mm
